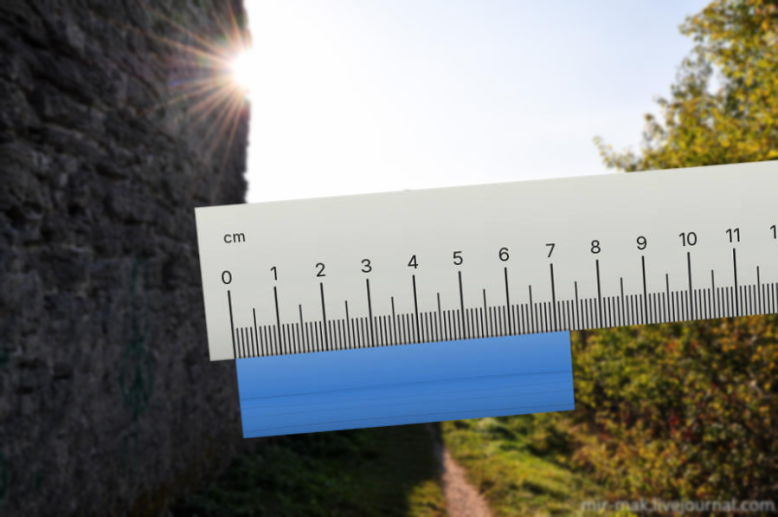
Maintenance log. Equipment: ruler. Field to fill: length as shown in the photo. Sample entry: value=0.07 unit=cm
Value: value=7.3 unit=cm
